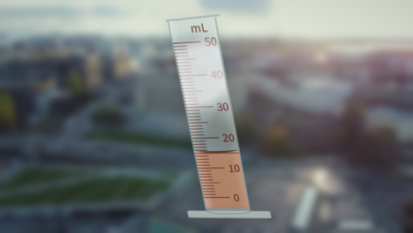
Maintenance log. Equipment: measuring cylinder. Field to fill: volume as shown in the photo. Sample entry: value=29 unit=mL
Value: value=15 unit=mL
